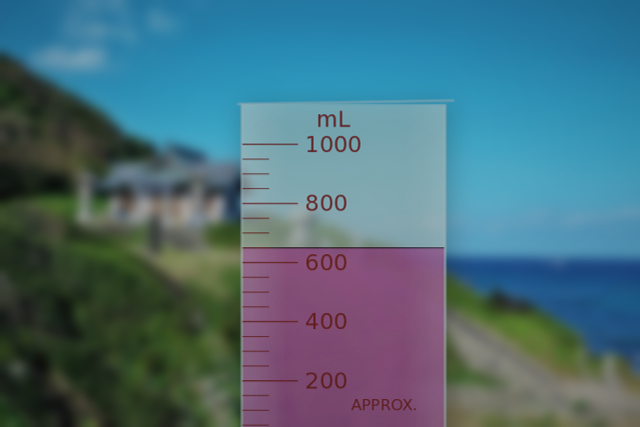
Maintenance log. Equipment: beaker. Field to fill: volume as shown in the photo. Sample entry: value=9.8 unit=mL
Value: value=650 unit=mL
